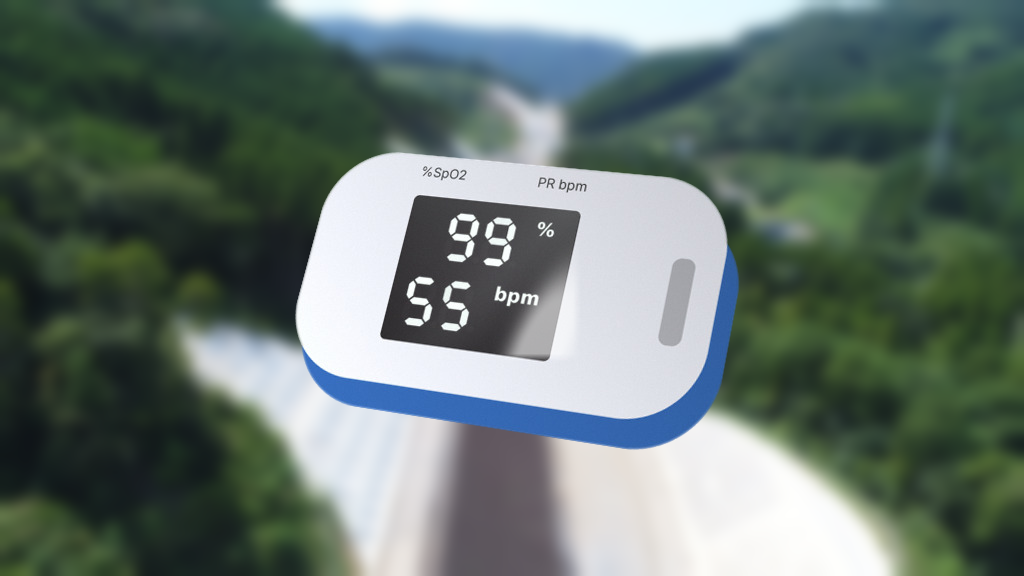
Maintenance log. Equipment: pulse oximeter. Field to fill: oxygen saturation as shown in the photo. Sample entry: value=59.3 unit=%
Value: value=99 unit=%
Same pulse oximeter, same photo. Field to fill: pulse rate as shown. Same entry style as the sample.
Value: value=55 unit=bpm
